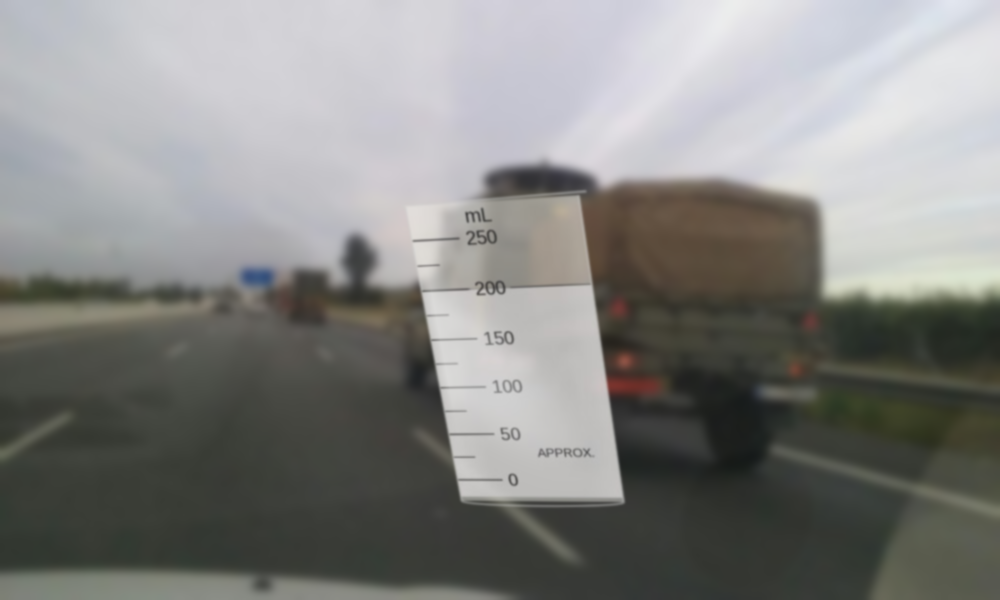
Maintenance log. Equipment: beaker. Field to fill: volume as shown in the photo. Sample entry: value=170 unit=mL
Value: value=200 unit=mL
